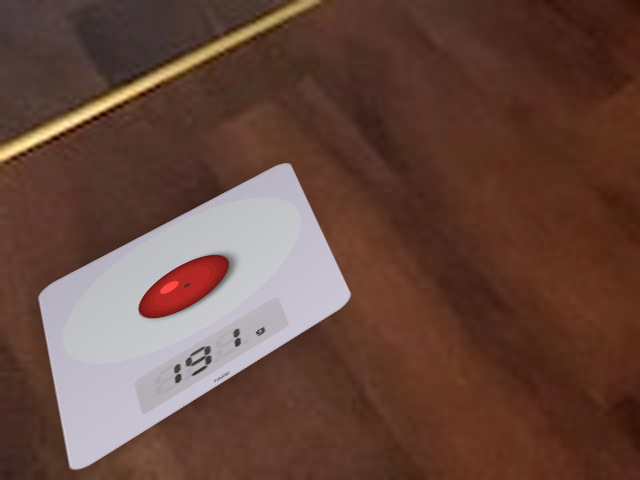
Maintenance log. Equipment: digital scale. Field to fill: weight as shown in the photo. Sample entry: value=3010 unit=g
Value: value=191 unit=g
